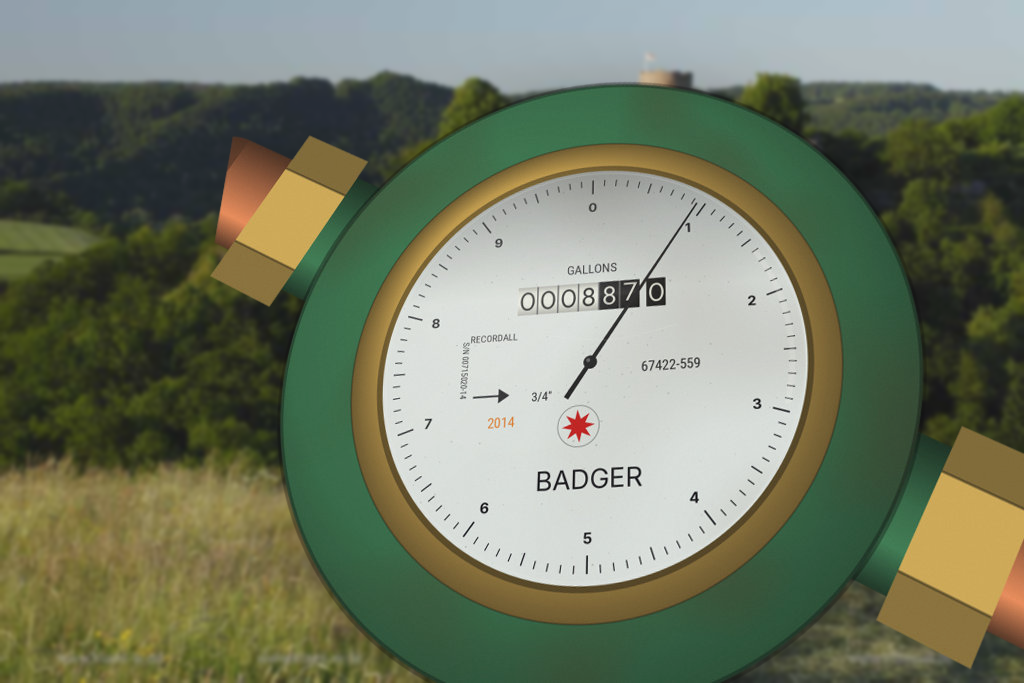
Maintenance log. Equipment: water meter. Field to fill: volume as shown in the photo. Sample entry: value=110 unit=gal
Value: value=8870.9 unit=gal
